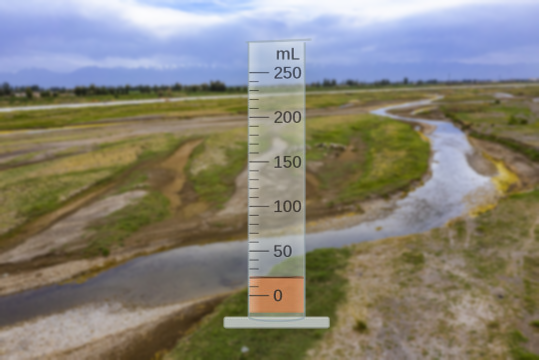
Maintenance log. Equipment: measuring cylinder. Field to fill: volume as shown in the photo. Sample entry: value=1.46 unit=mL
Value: value=20 unit=mL
